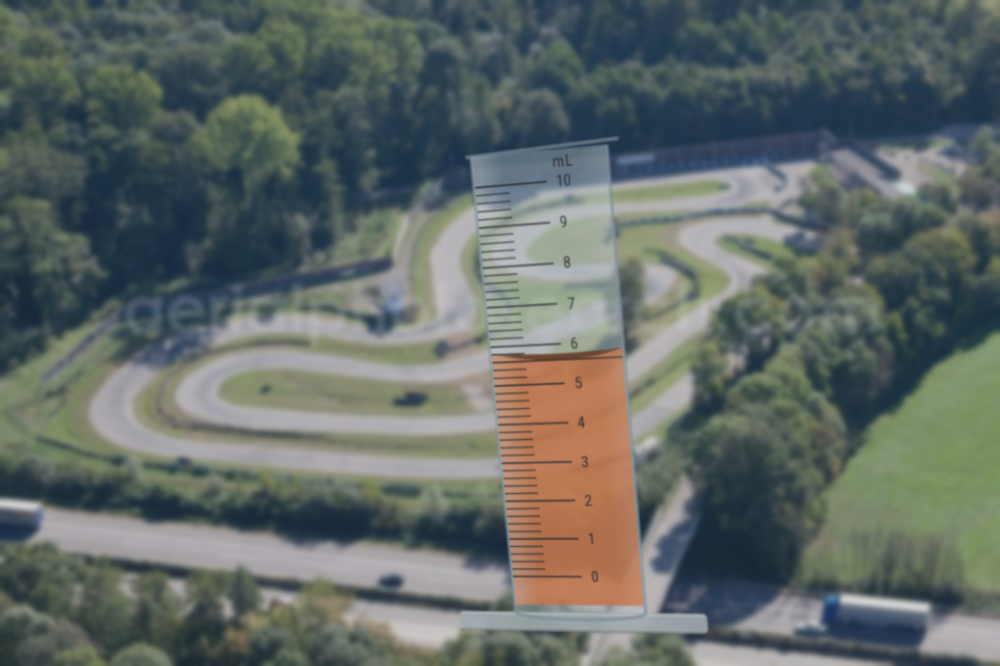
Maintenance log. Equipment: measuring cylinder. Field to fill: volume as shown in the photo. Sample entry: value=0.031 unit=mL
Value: value=5.6 unit=mL
